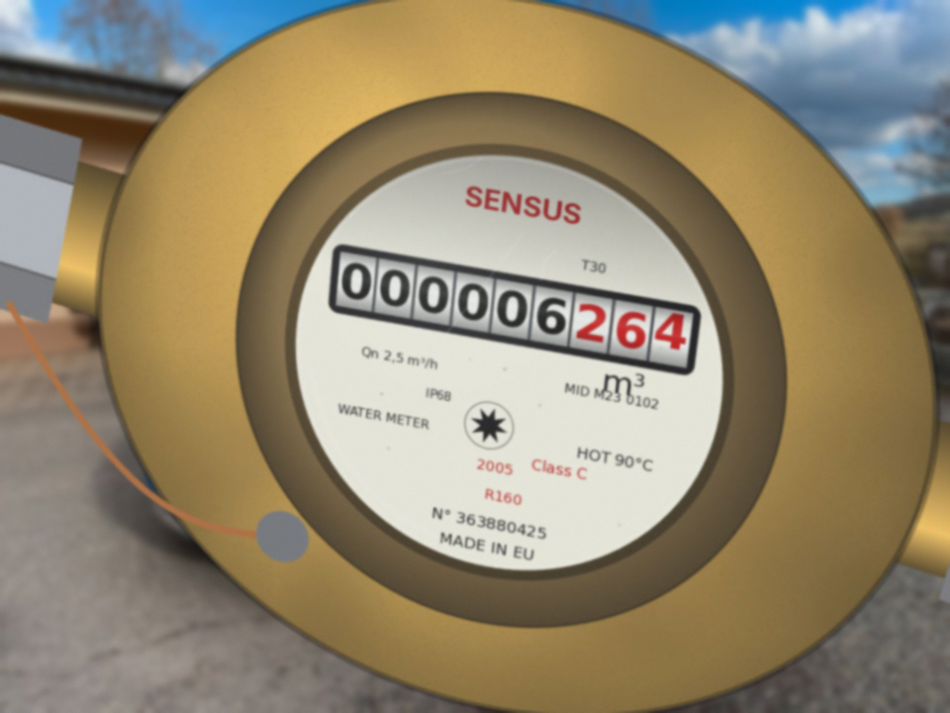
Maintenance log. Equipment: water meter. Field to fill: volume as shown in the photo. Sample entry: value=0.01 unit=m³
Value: value=6.264 unit=m³
